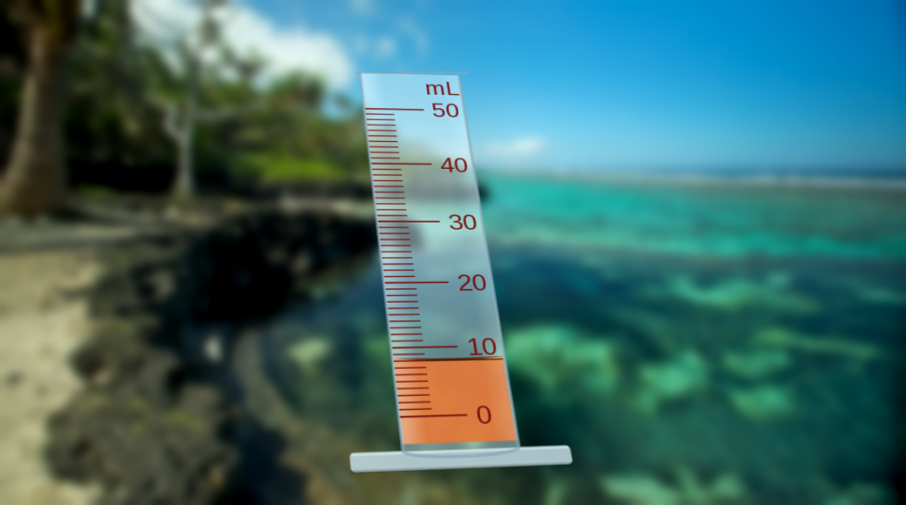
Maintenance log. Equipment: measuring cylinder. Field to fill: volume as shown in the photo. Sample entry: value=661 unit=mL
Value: value=8 unit=mL
